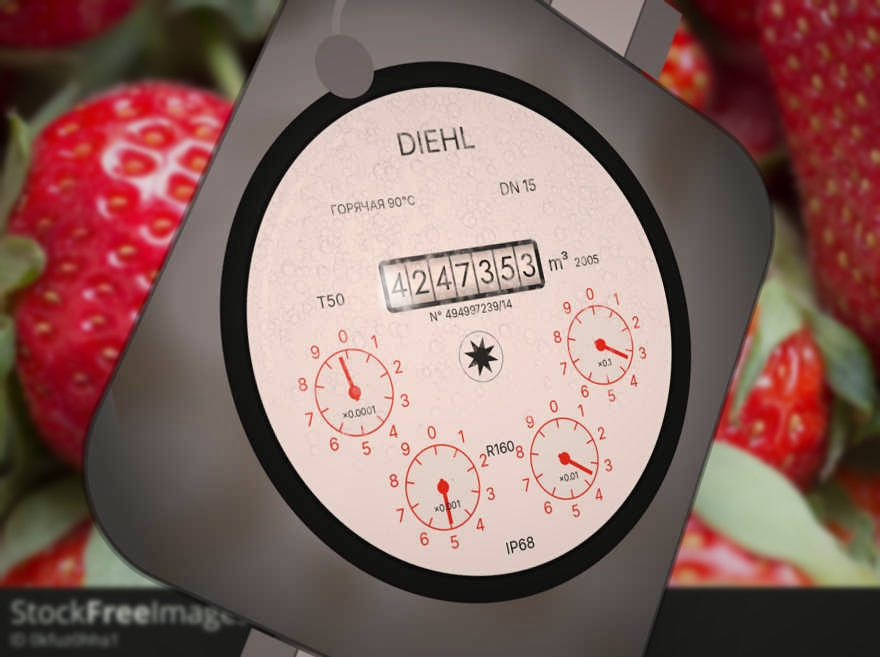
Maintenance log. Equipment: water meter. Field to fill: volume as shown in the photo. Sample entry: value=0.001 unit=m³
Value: value=4247353.3349 unit=m³
